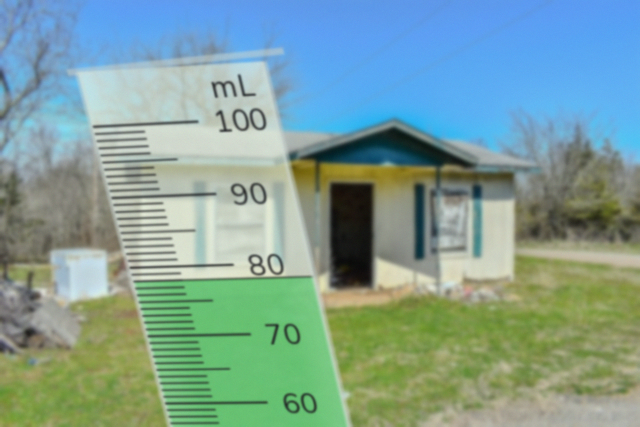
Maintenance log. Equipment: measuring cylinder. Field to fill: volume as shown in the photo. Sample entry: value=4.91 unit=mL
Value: value=78 unit=mL
